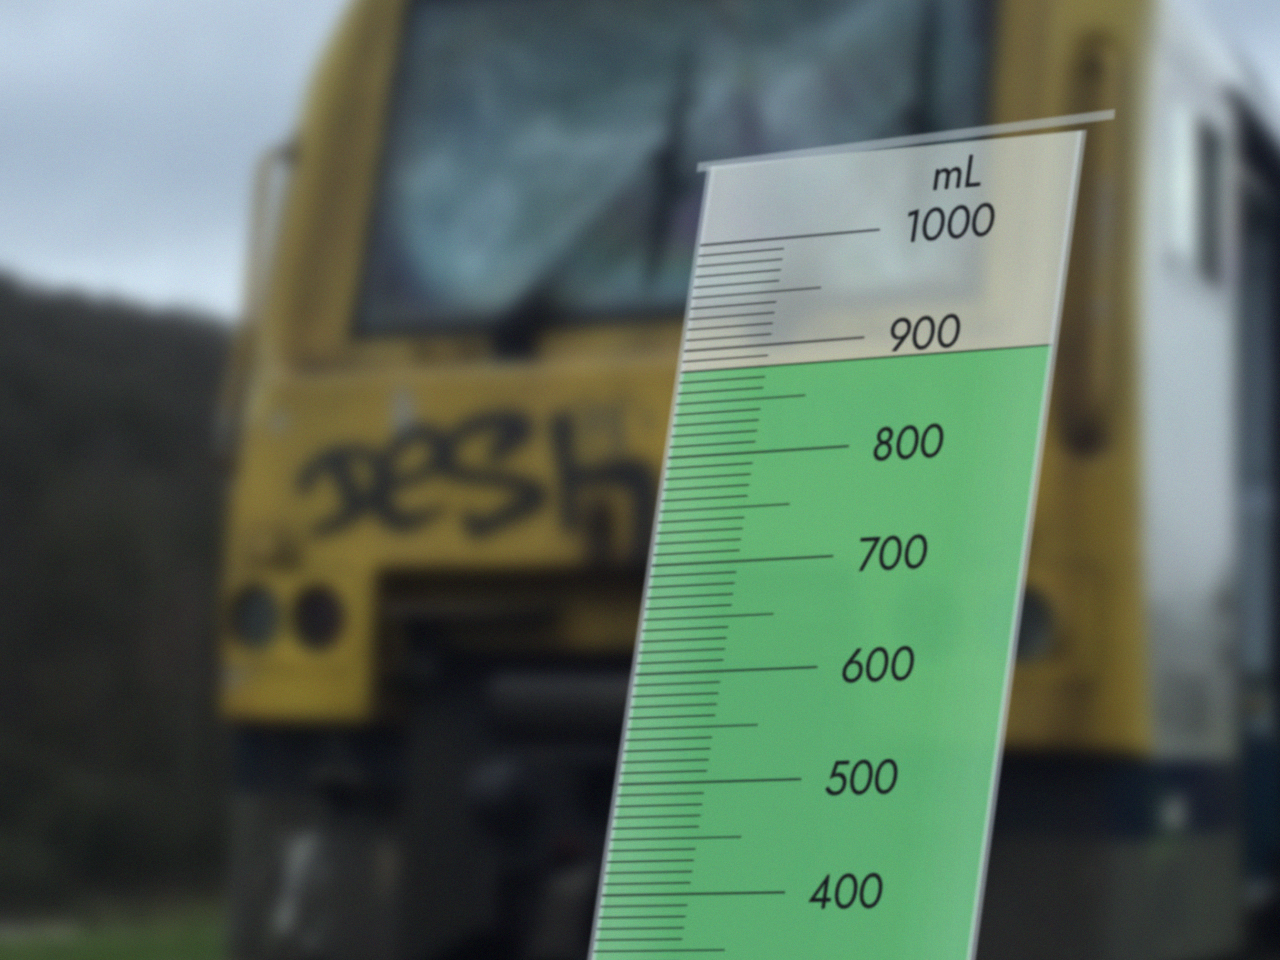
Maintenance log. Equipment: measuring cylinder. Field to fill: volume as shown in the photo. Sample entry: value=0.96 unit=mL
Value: value=880 unit=mL
